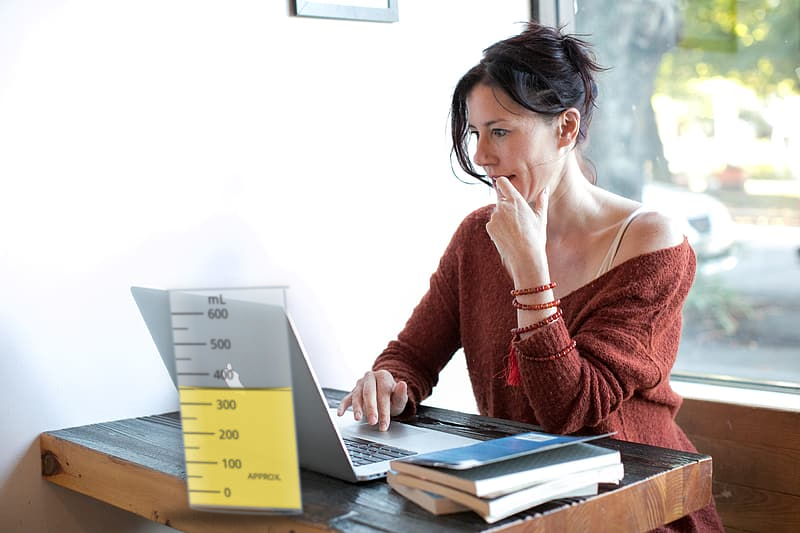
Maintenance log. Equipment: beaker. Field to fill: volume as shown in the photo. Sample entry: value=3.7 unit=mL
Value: value=350 unit=mL
